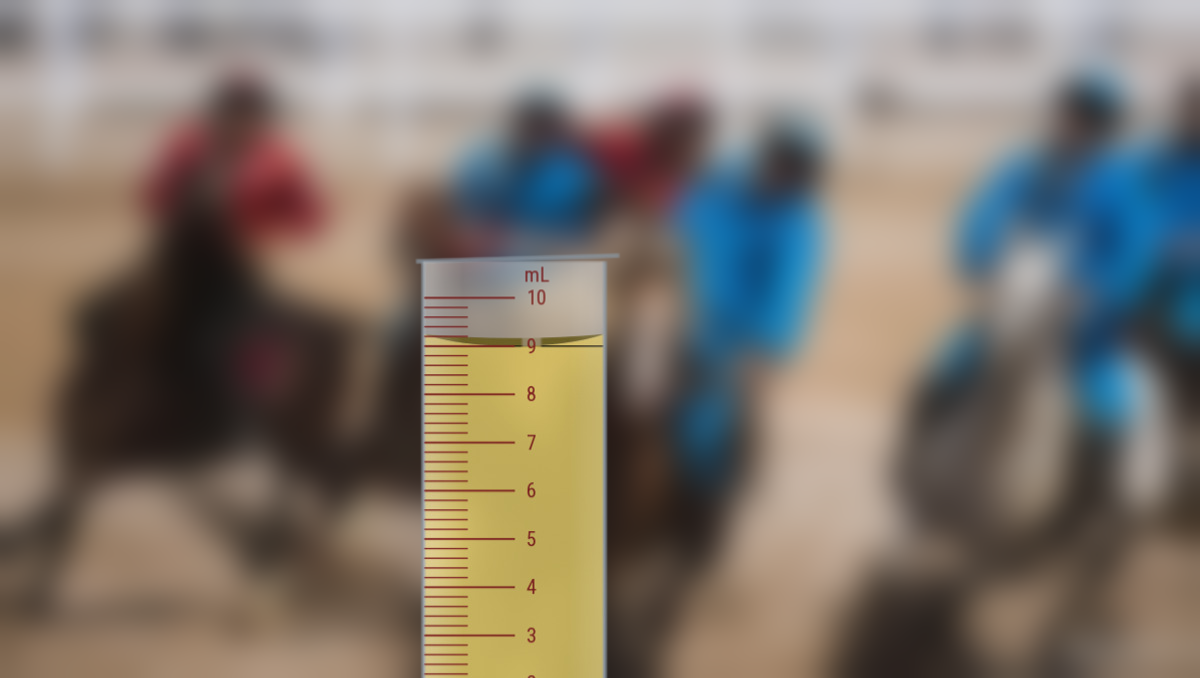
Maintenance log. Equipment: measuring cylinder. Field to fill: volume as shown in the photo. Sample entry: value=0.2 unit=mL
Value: value=9 unit=mL
